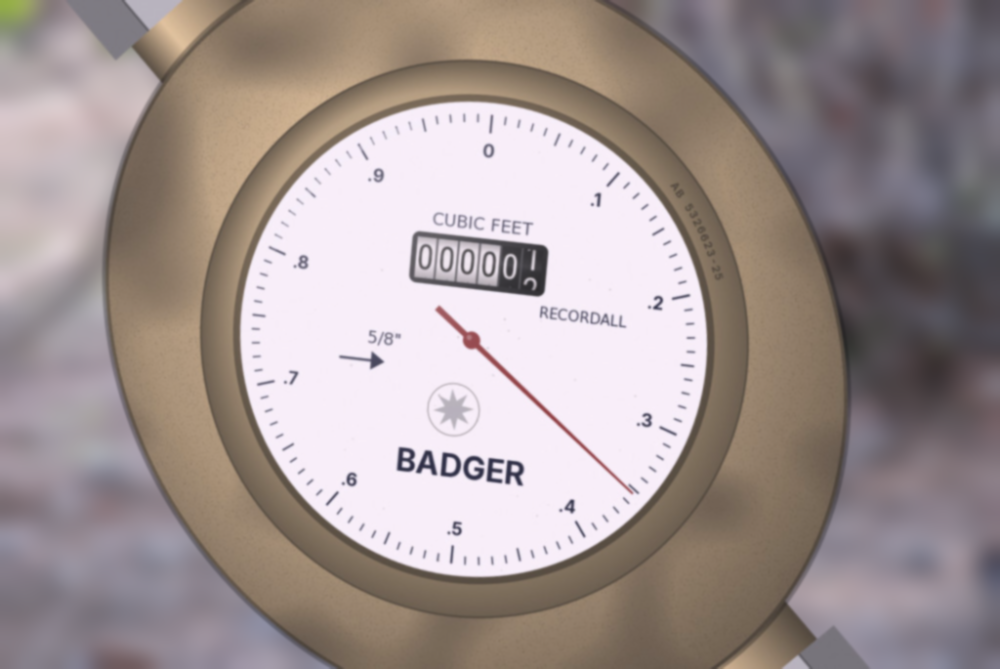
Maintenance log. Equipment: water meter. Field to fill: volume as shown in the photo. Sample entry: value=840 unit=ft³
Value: value=1.35 unit=ft³
